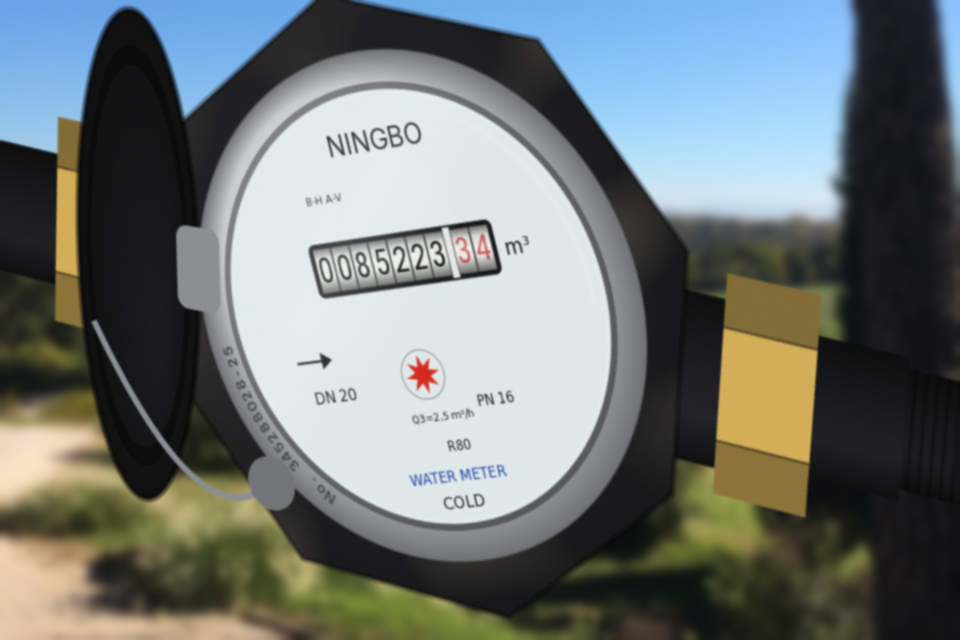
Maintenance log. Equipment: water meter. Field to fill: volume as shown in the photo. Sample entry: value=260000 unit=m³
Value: value=85223.34 unit=m³
